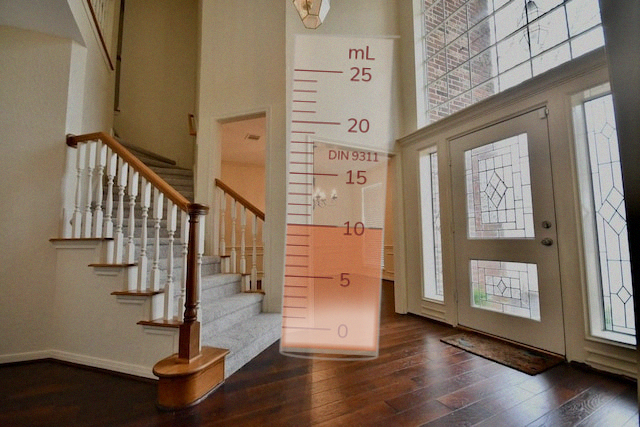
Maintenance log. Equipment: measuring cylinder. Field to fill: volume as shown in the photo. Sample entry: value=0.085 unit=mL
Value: value=10 unit=mL
